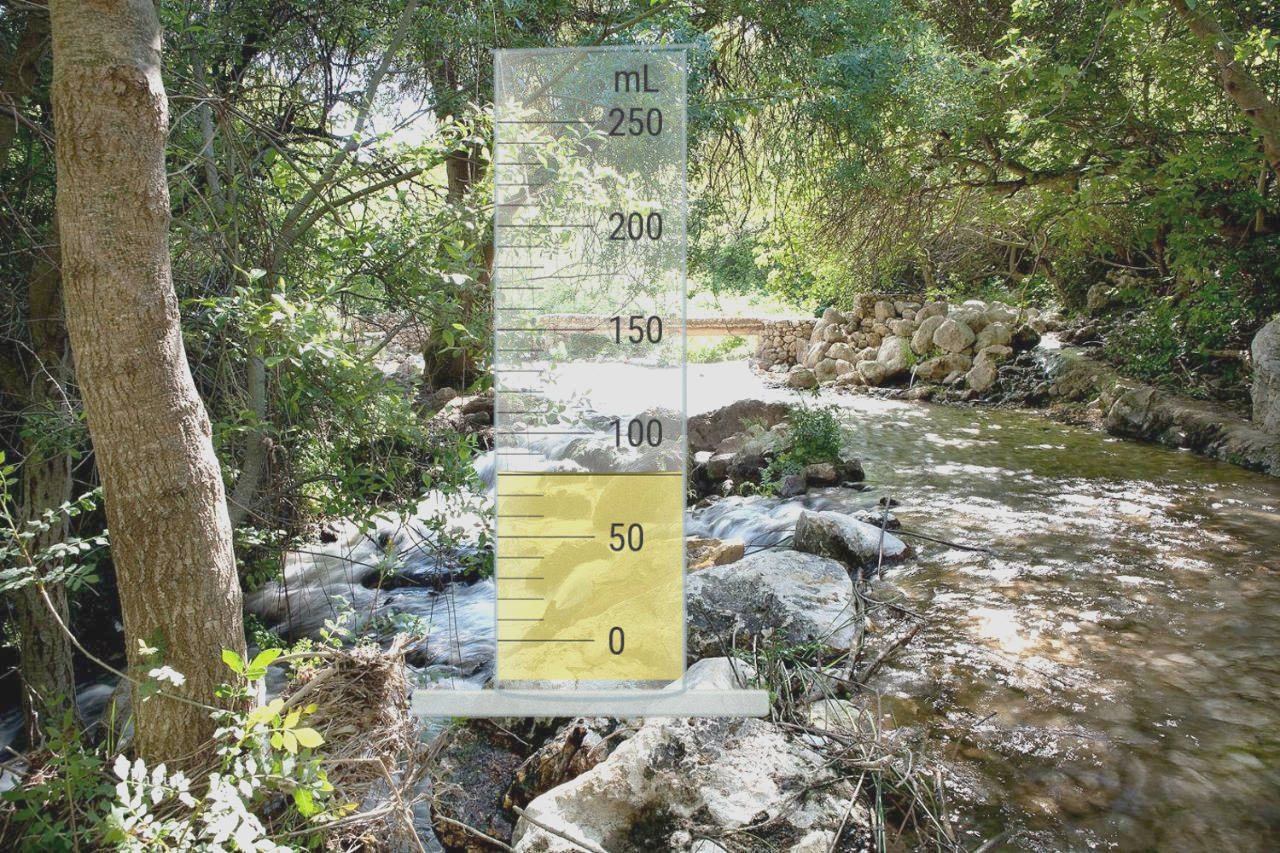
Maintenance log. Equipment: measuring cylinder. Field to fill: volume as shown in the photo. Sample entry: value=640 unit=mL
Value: value=80 unit=mL
